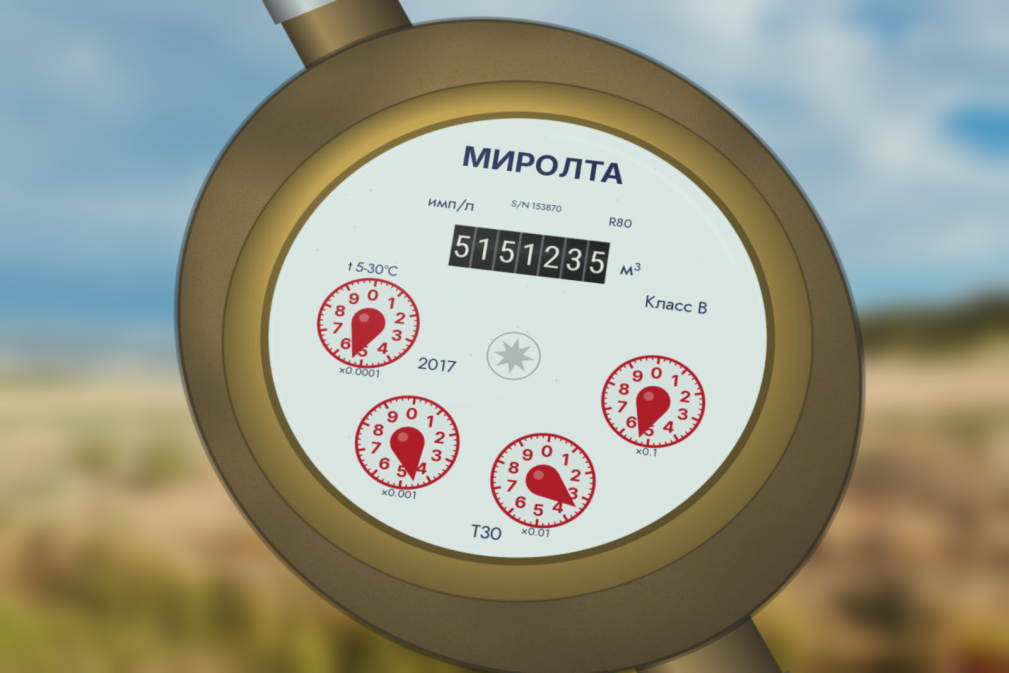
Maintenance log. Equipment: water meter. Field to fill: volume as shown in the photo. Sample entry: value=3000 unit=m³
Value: value=5151235.5345 unit=m³
